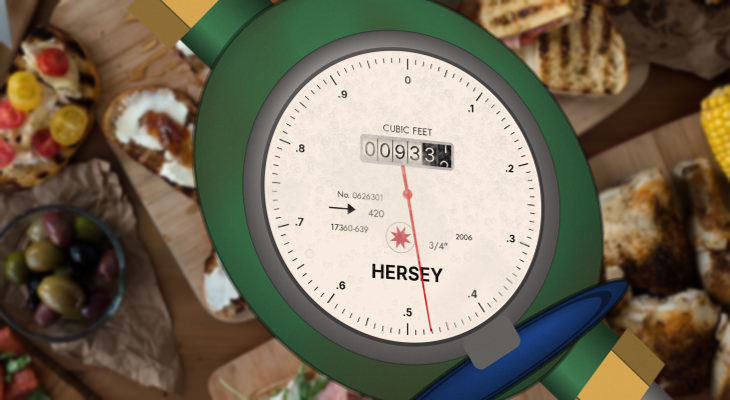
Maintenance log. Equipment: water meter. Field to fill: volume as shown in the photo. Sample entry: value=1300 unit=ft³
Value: value=9331.47 unit=ft³
